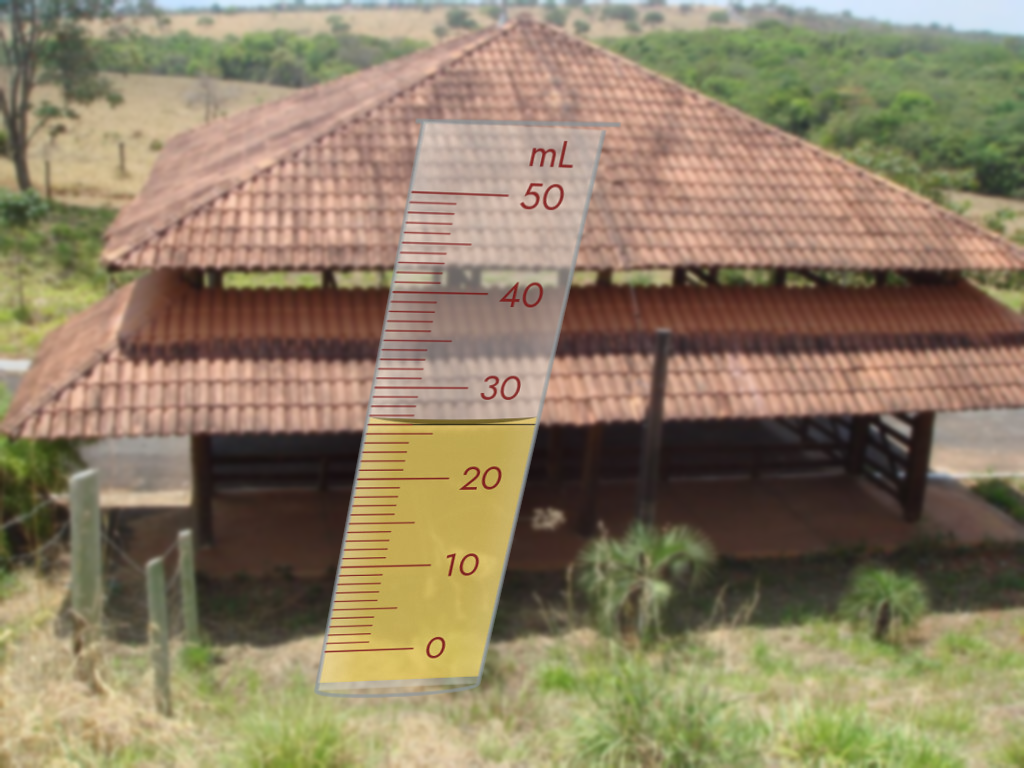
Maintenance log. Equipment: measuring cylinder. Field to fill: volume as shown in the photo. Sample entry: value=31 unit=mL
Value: value=26 unit=mL
